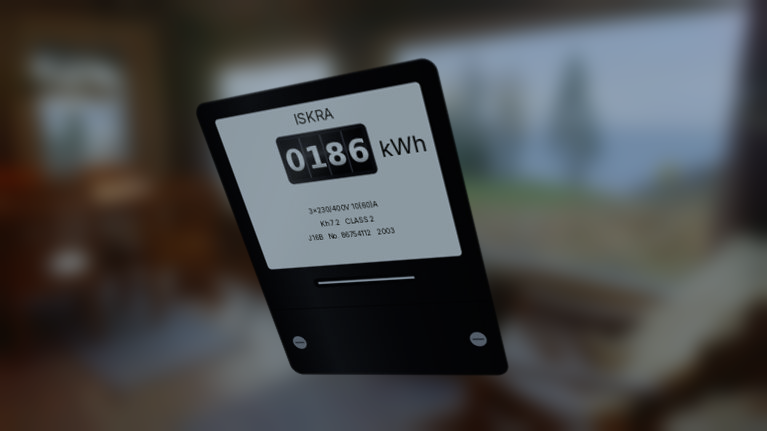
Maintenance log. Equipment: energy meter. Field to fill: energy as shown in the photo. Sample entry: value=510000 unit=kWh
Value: value=186 unit=kWh
